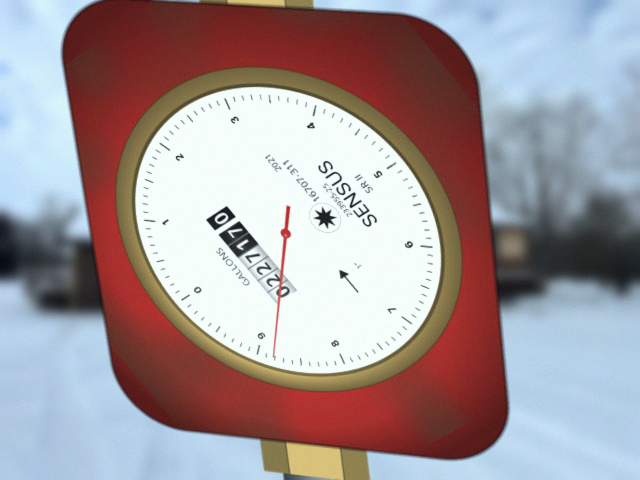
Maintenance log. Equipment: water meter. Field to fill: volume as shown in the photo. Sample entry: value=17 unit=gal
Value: value=227168.8 unit=gal
